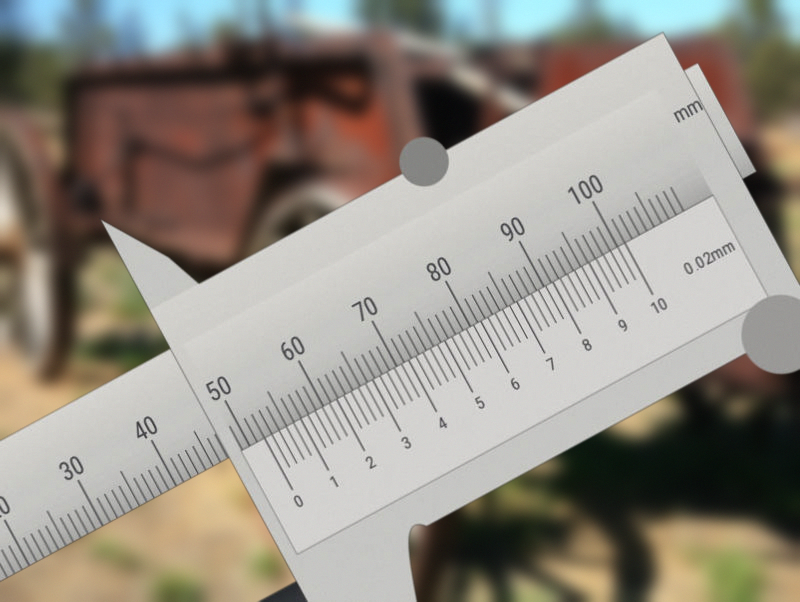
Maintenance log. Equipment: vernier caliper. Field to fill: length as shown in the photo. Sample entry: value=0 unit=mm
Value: value=52.0 unit=mm
